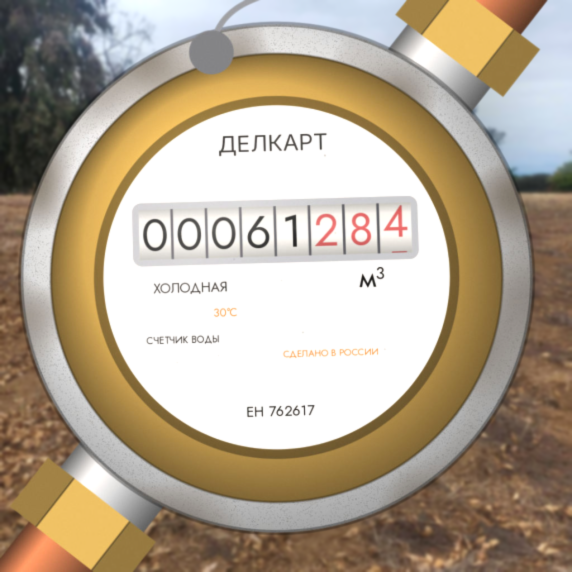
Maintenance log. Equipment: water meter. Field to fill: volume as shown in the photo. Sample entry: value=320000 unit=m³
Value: value=61.284 unit=m³
